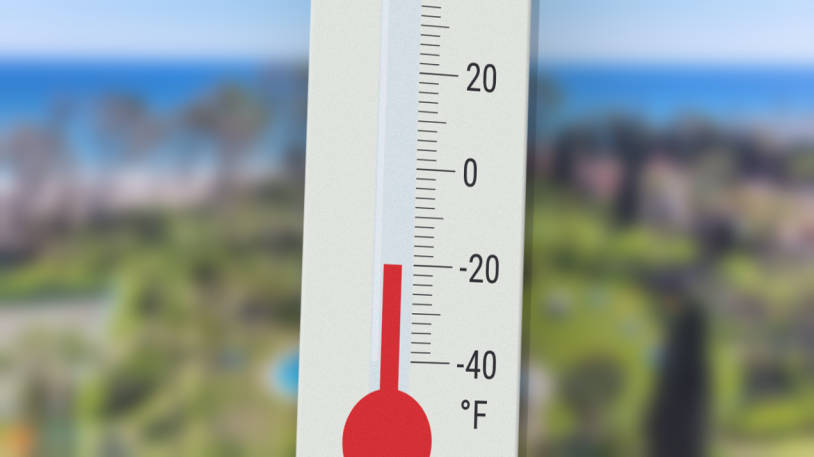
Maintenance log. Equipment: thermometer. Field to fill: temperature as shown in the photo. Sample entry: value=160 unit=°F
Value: value=-20 unit=°F
